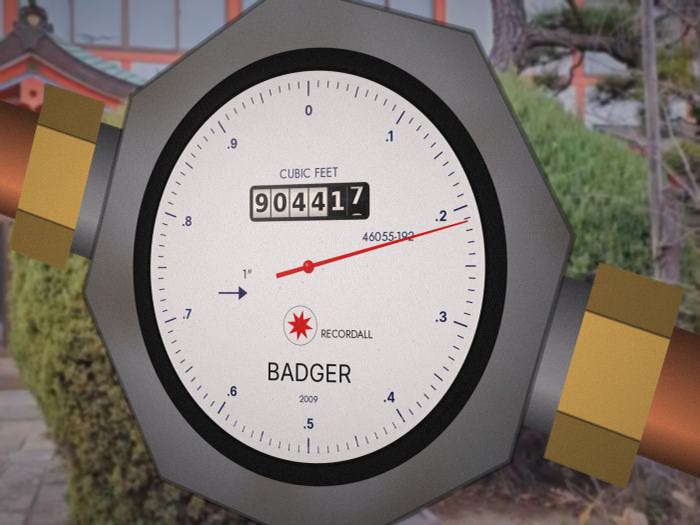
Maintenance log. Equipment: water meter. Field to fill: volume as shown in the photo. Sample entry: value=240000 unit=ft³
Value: value=904417.21 unit=ft³
